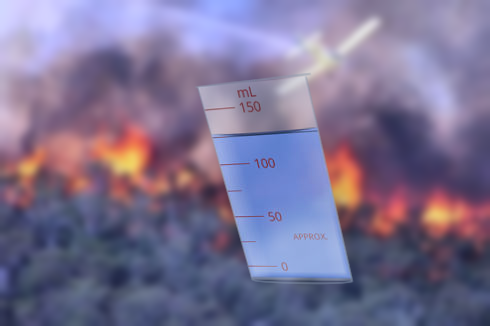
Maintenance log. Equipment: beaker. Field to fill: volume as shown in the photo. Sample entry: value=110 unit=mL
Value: value=125 unit=mL
